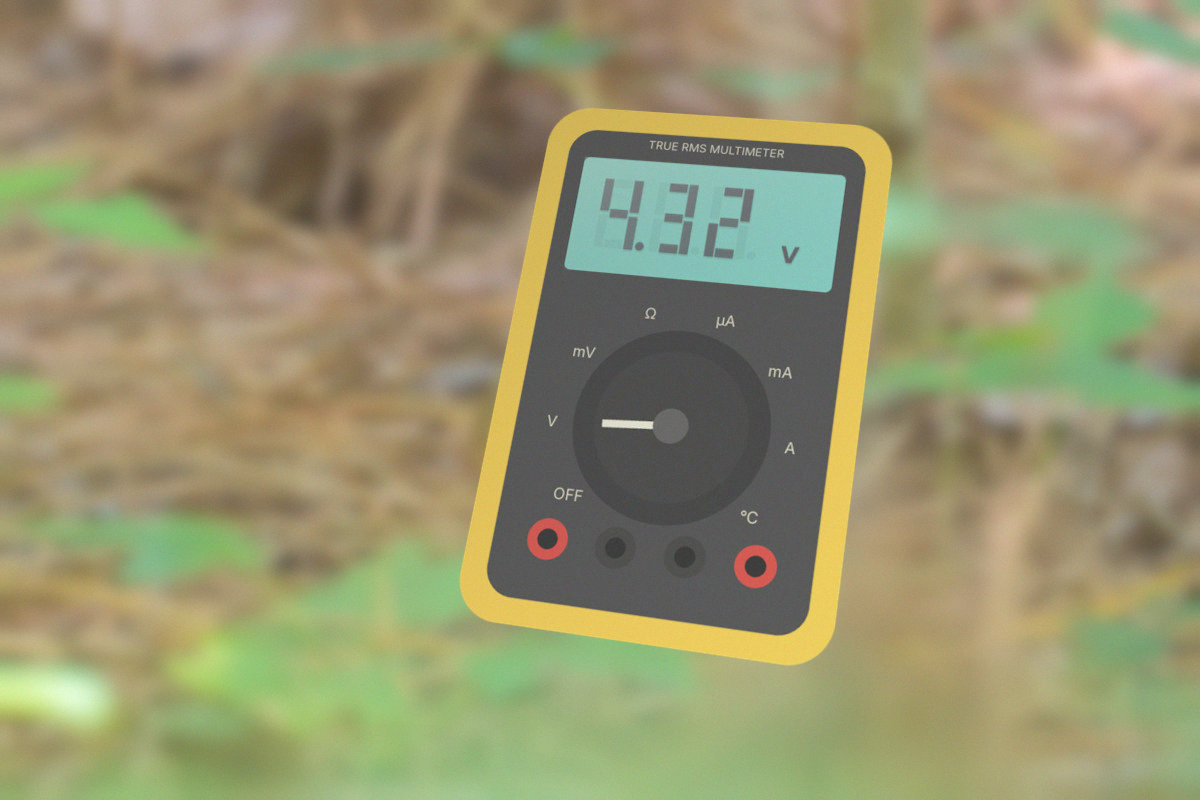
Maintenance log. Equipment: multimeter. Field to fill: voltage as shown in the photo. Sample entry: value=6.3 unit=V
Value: value=4.32 unit=V
